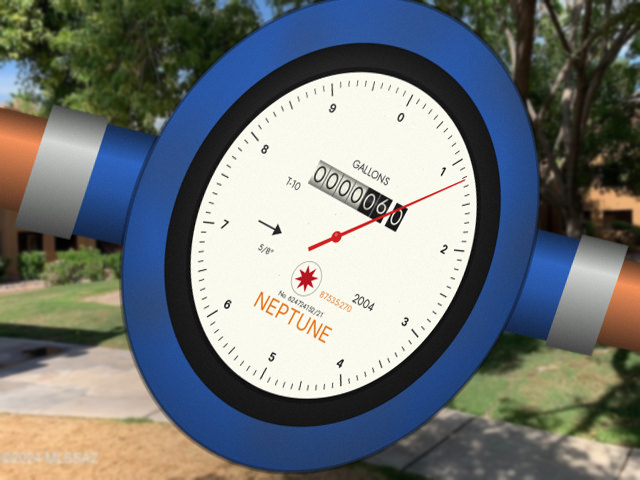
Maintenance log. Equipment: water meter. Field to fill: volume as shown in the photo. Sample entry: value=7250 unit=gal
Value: value=61.2 unit=gal
